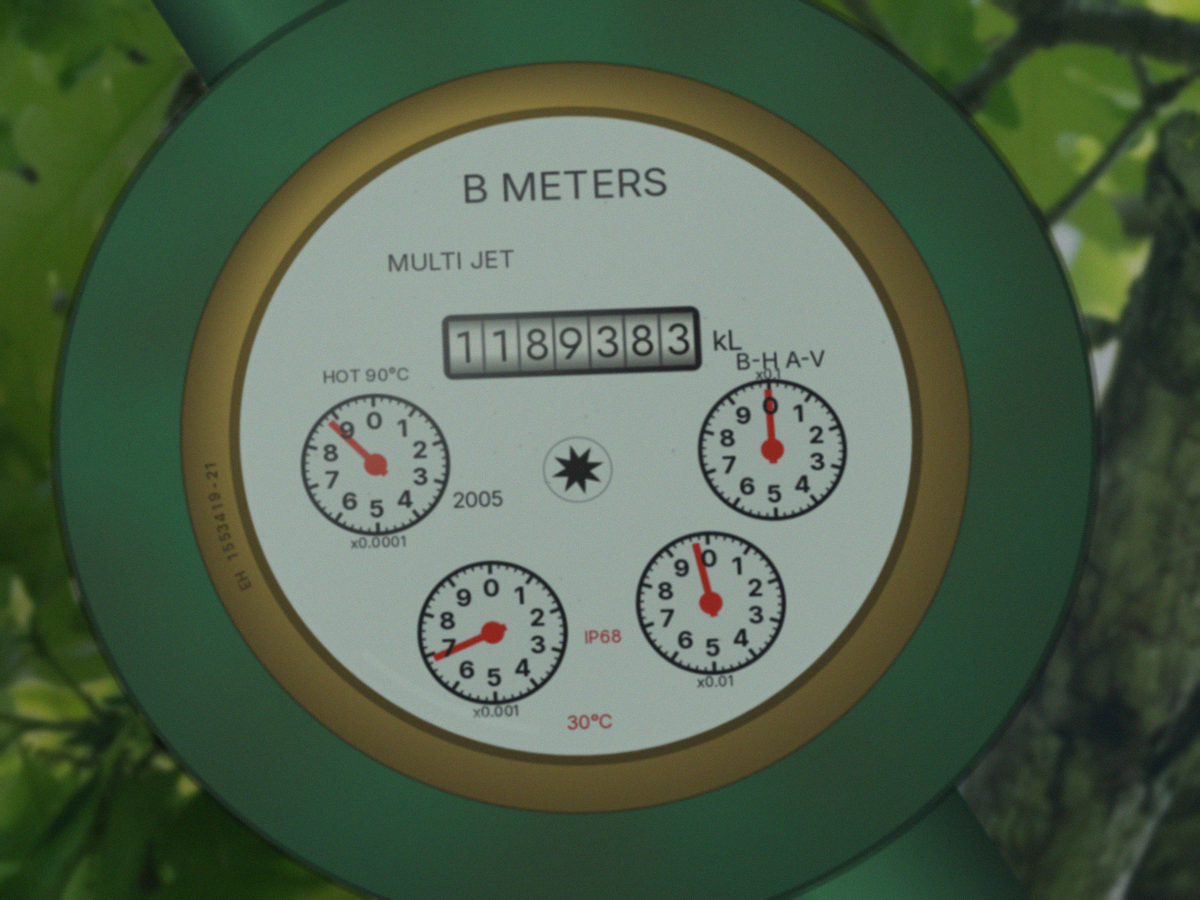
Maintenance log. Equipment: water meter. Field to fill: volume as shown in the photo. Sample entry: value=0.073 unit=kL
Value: value=1189382.9968 unit=kL
